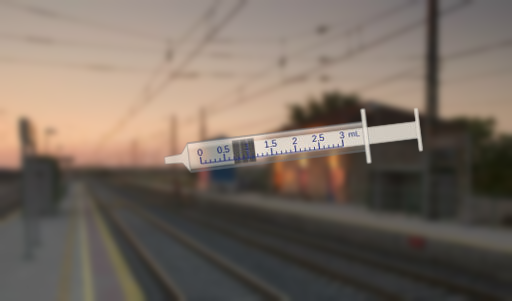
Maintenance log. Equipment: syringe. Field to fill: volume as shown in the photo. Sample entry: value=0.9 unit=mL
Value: value=0.7 unit=mL
